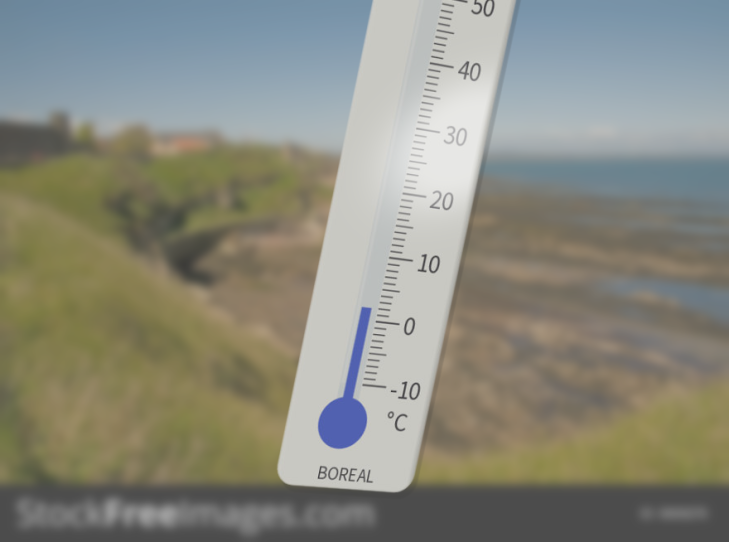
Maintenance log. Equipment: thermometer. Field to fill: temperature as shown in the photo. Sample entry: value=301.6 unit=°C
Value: value=2 unit=°C
